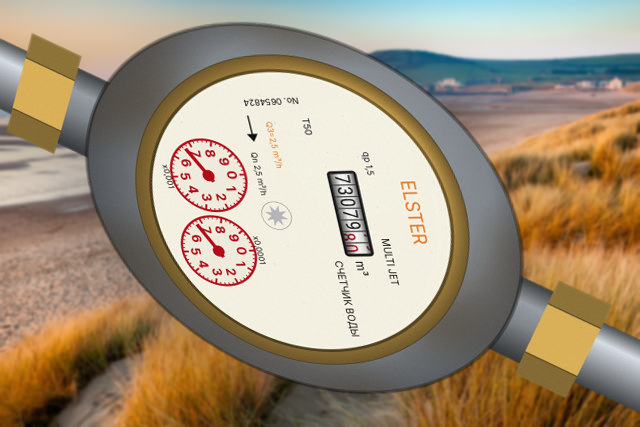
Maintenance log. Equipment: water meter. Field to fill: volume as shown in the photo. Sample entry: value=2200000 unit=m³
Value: value=73079.7966 unit=m³
